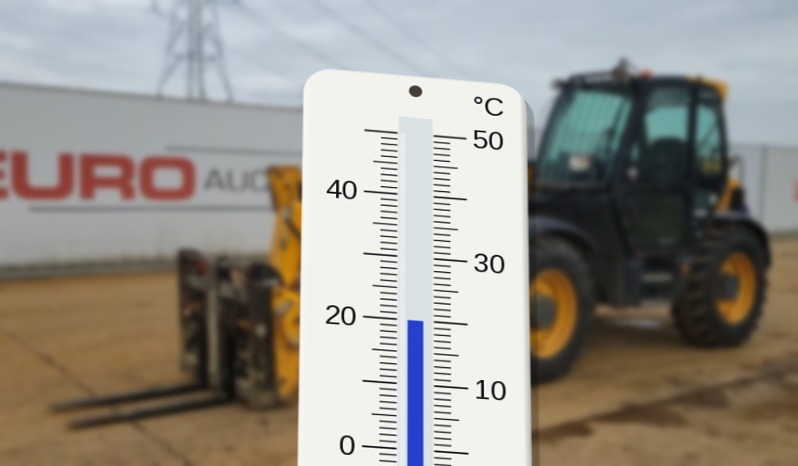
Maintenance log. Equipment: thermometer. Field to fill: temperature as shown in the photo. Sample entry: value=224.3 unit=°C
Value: value=20 unit=°C
